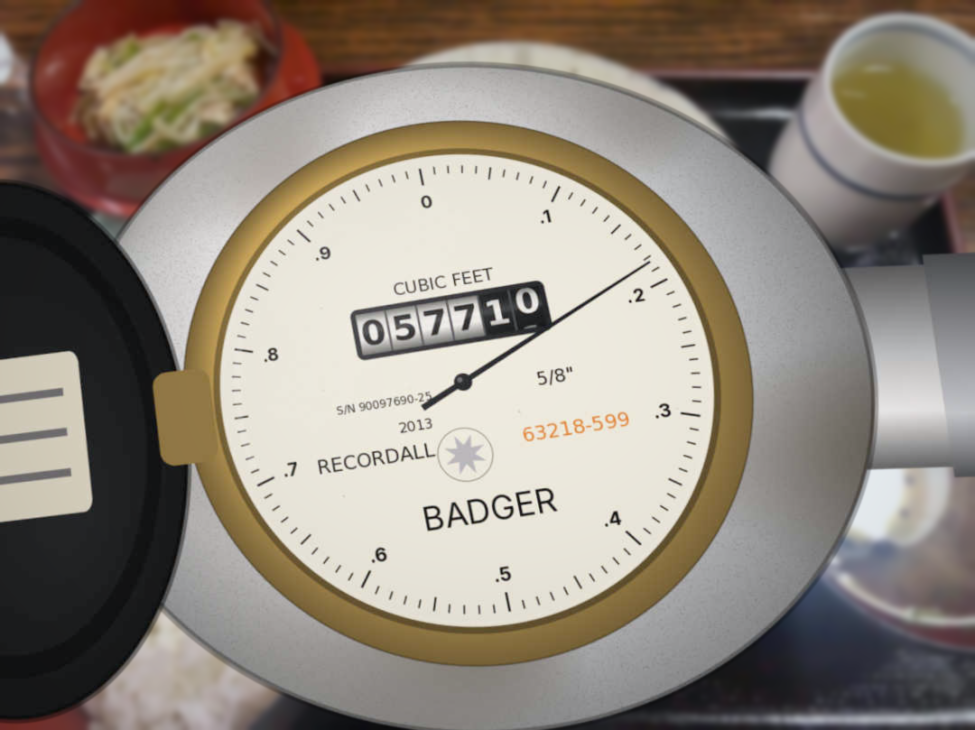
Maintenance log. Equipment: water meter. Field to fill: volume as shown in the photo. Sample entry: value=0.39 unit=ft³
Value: value=57710.18 unit=ft³
